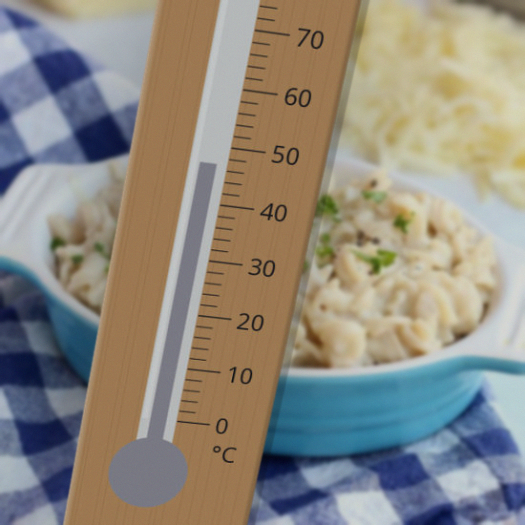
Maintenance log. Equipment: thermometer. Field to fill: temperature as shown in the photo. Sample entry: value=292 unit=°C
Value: value=47 unit=°C
